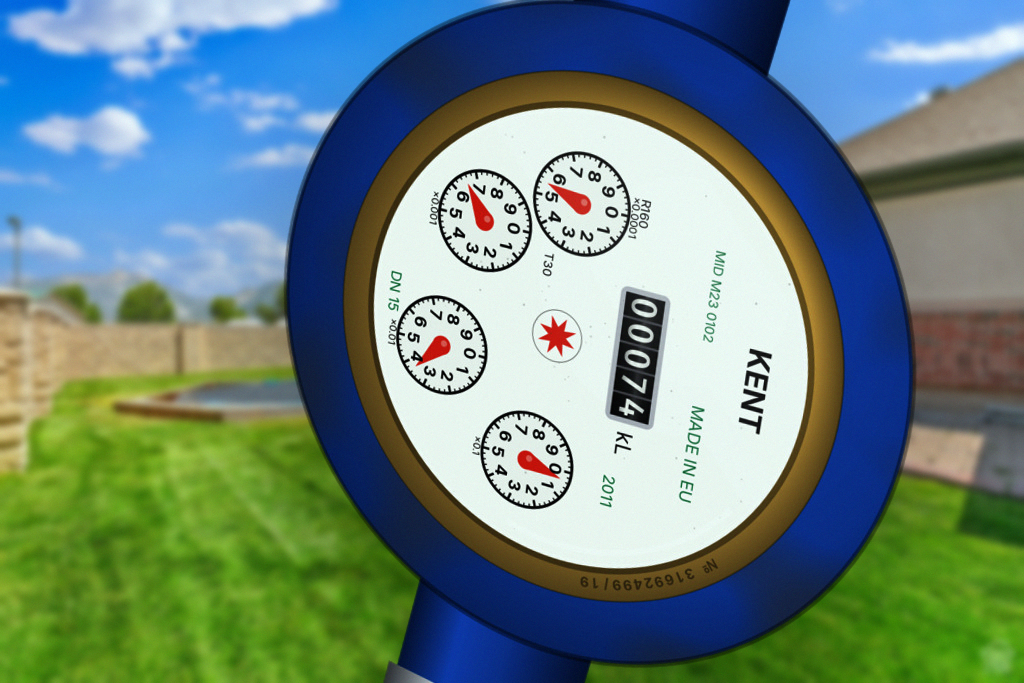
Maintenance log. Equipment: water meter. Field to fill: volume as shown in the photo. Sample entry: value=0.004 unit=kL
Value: value=74.0365 unit=kL
